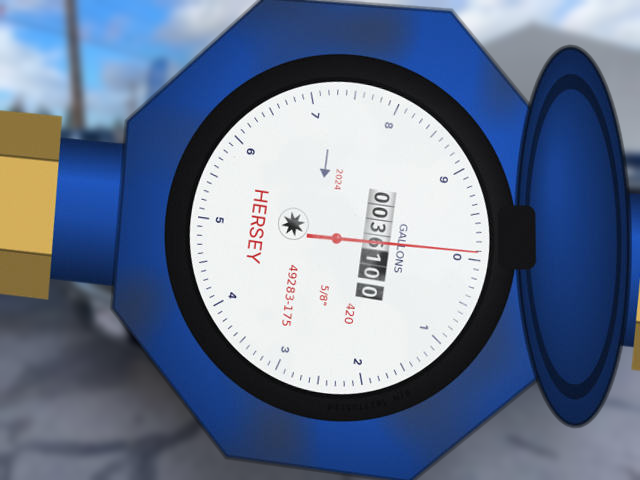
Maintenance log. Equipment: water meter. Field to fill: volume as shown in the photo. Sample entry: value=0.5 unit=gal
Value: value=36099.9 unit=gal
